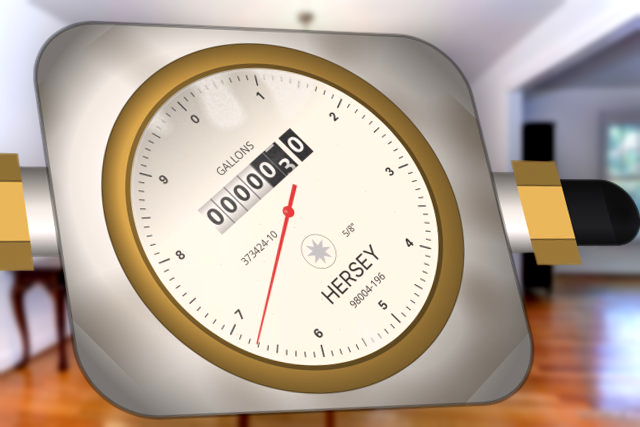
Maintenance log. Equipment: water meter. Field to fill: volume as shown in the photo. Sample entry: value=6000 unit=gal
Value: value=26.7 unit=gal
